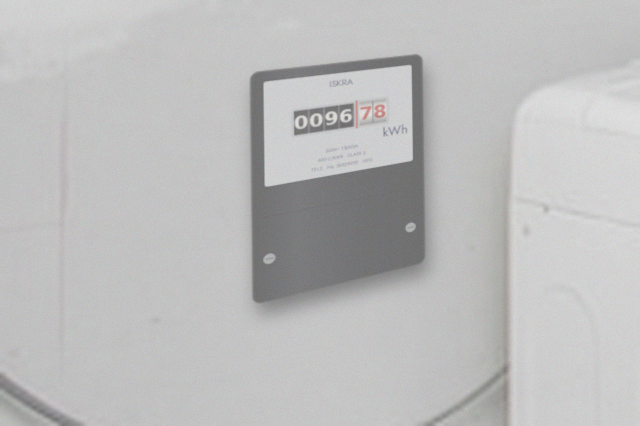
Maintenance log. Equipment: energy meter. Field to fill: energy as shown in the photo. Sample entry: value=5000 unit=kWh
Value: value=96.78 unit=kWh
